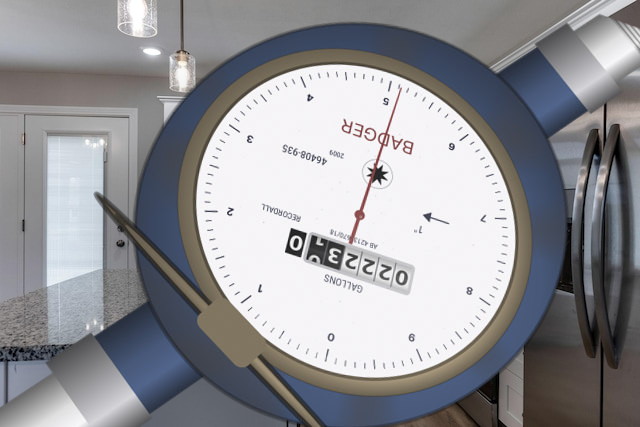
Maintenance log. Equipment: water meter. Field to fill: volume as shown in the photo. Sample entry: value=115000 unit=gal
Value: value=222305.1 unit=gal
